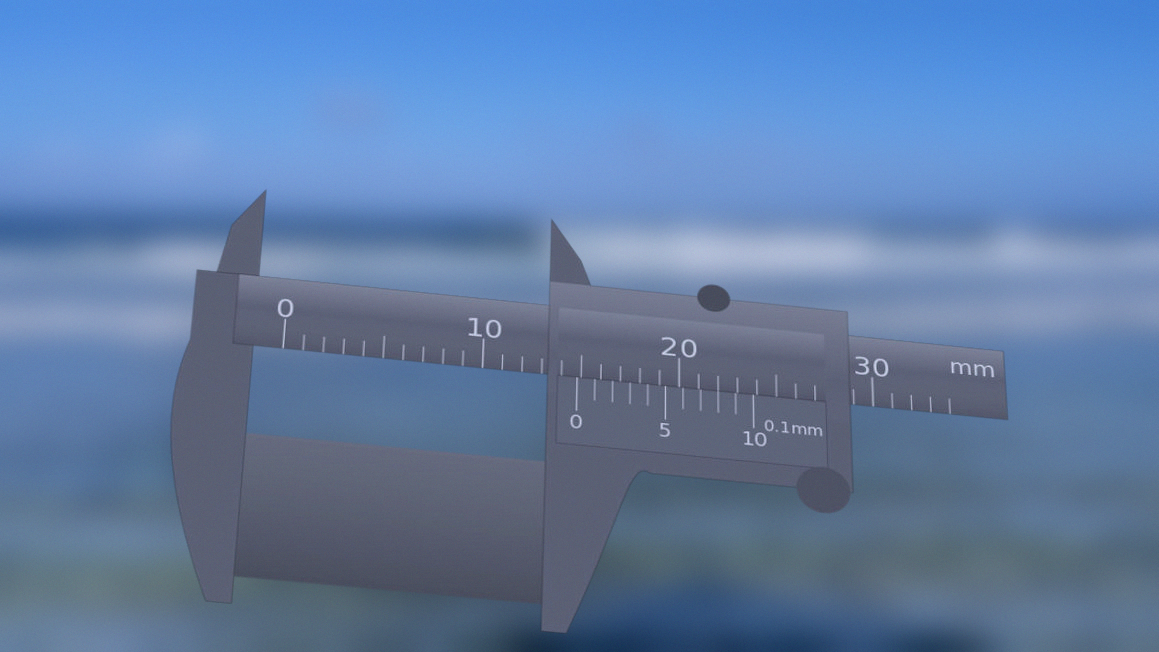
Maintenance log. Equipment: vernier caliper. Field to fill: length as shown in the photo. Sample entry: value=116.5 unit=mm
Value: value=14.8 unit=mm
